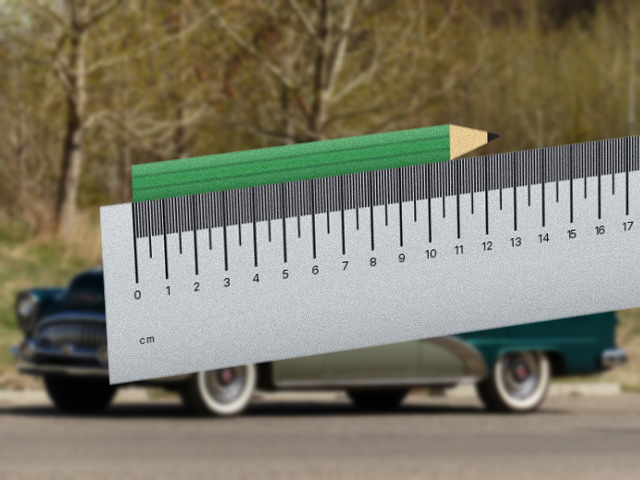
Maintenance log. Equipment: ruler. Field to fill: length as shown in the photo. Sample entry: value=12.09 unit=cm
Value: value=12.5 unit=cm
